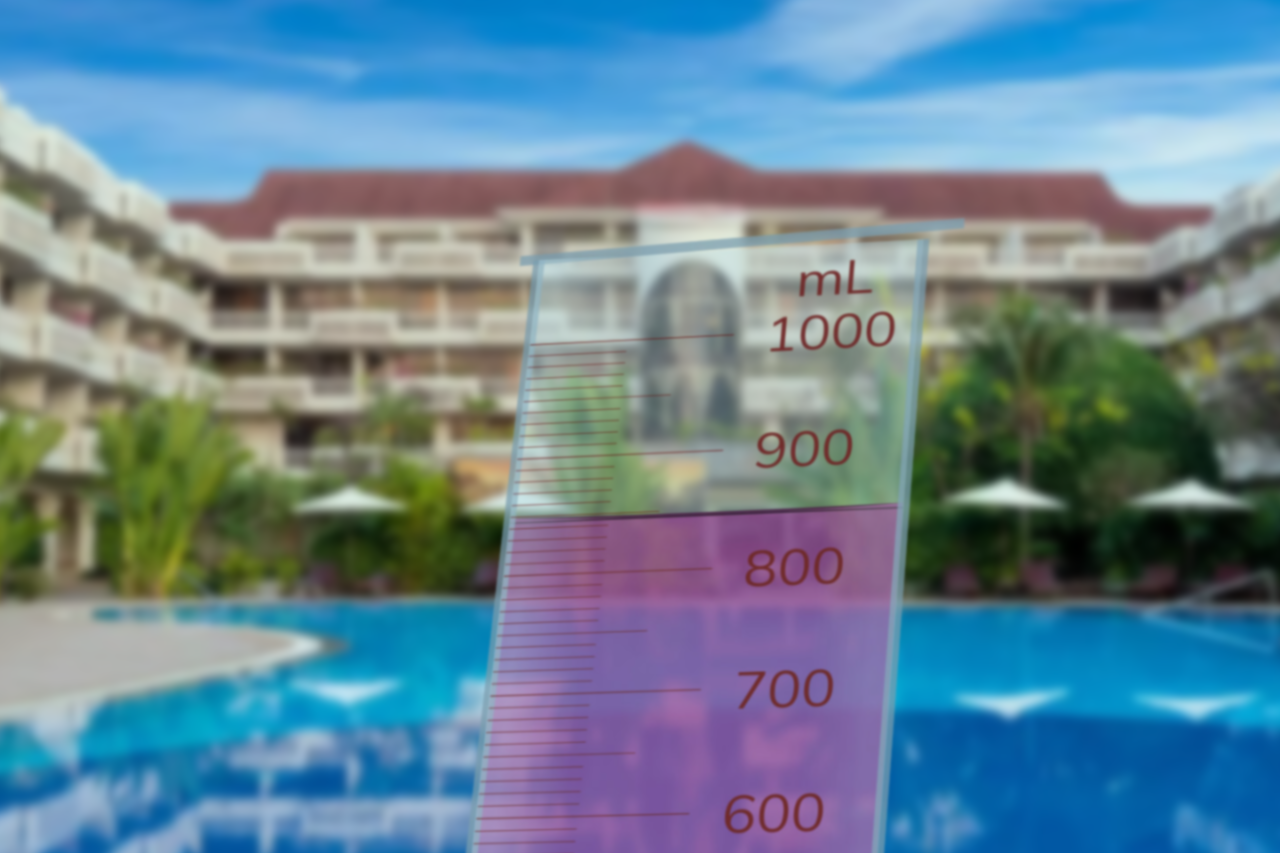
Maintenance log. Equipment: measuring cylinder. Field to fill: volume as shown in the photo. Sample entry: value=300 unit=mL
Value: value=845 unit=mL
